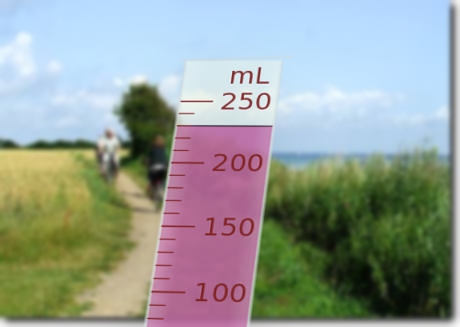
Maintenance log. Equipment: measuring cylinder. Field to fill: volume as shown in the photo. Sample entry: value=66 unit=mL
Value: value=230 unit=mL
